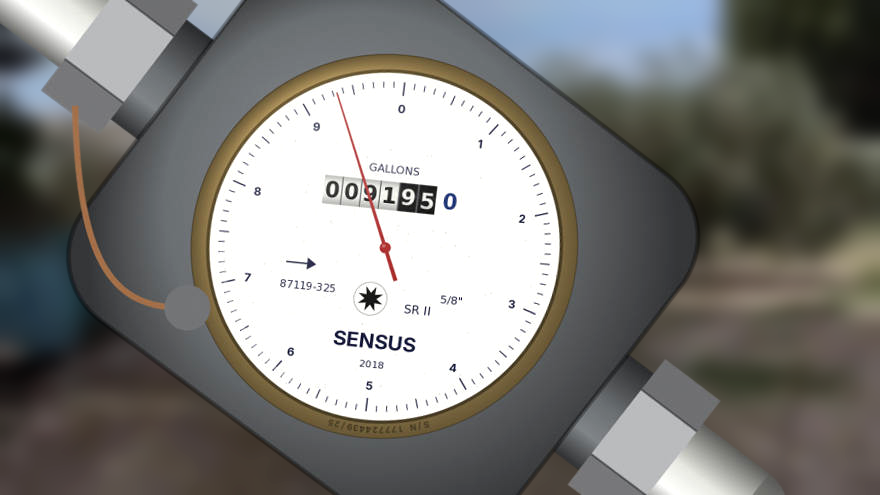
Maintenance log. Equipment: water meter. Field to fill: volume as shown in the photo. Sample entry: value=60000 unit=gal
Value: value=91949.3 unit=gal
